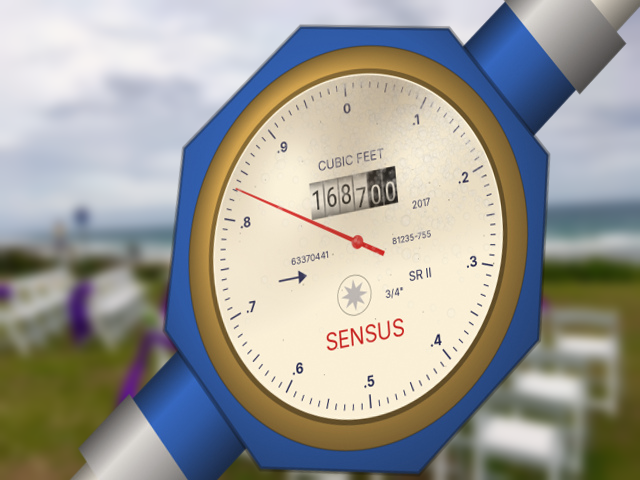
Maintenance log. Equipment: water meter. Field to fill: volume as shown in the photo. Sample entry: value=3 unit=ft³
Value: value=168699.83 unit=ft³
